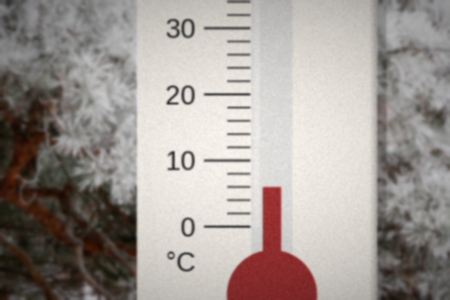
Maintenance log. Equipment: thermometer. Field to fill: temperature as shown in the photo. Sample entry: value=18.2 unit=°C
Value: value=6 unit=°C
